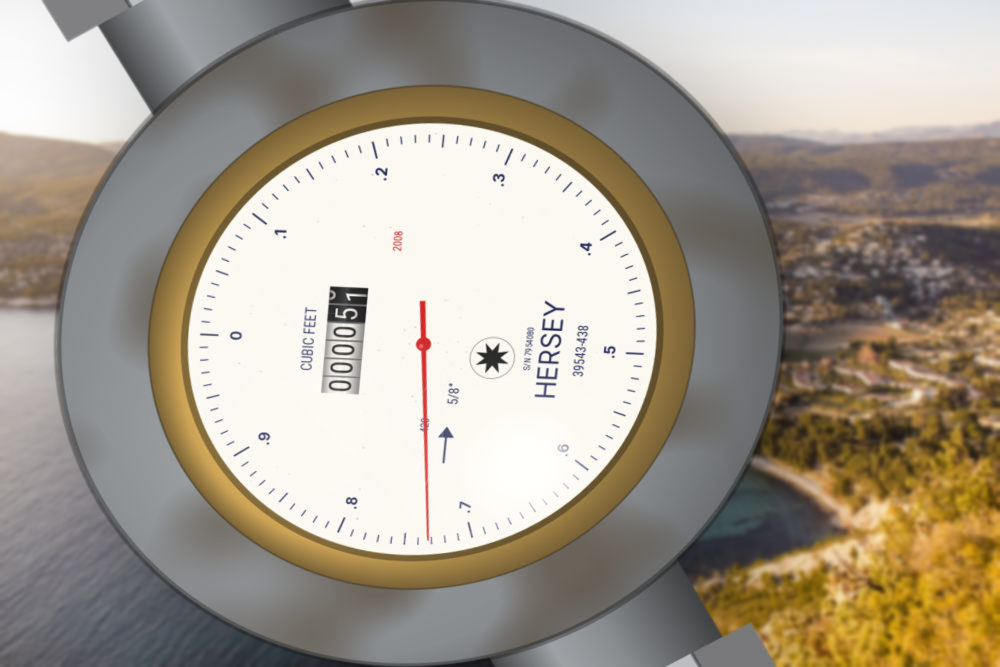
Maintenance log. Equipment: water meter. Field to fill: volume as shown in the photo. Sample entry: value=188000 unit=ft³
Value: value=50.73 unit=ft³
